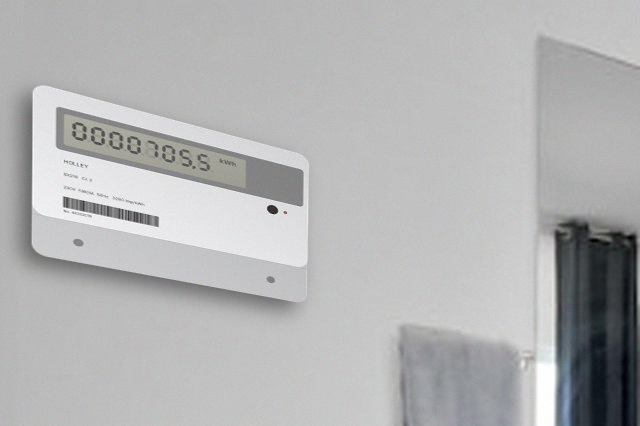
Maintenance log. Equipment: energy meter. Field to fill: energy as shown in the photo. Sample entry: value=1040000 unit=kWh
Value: value=705.5 unit=kWh
